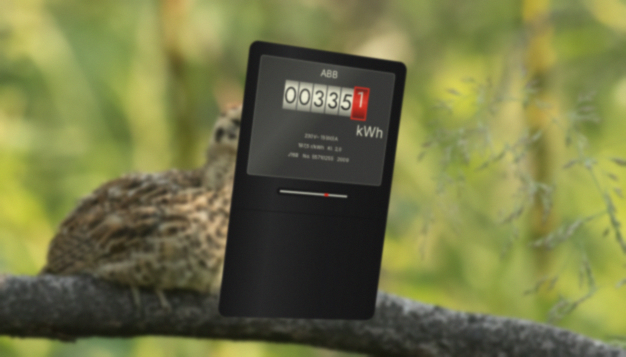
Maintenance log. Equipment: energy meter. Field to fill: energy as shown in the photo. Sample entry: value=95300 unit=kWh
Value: value=335.1 unit=kWh
